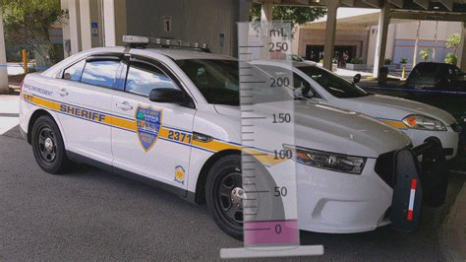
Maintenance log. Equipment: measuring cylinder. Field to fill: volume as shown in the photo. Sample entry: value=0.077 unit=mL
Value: value=10 unit=mL
